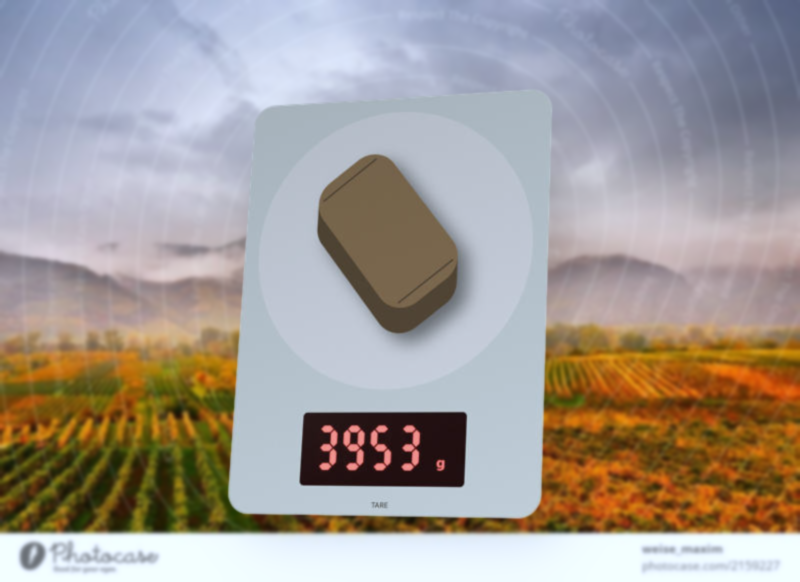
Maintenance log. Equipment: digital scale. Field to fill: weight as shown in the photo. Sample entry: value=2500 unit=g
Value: value=3953 unit=g
